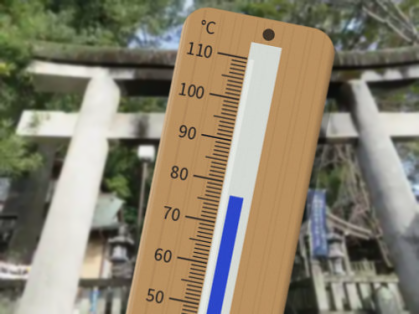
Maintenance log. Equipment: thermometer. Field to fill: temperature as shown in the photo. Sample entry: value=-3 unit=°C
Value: value=77 unit=°C
